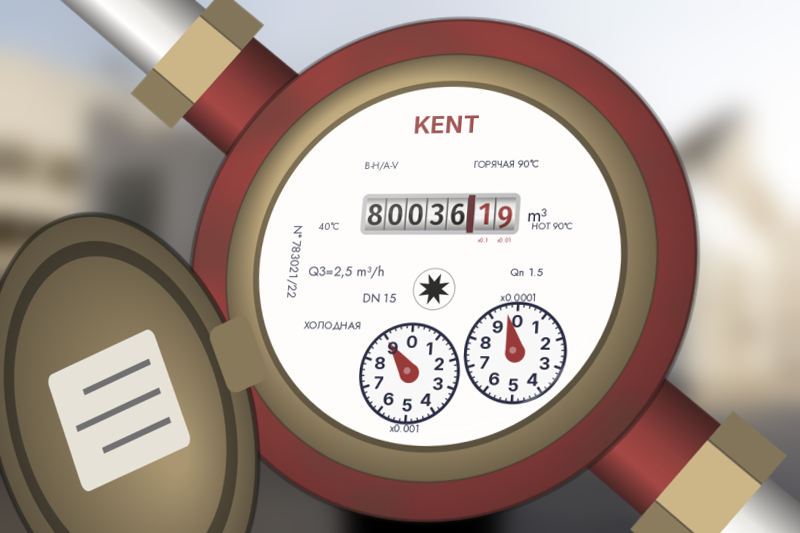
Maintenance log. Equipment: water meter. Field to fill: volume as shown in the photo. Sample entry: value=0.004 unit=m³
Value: value=80036.1889 unit=m³
